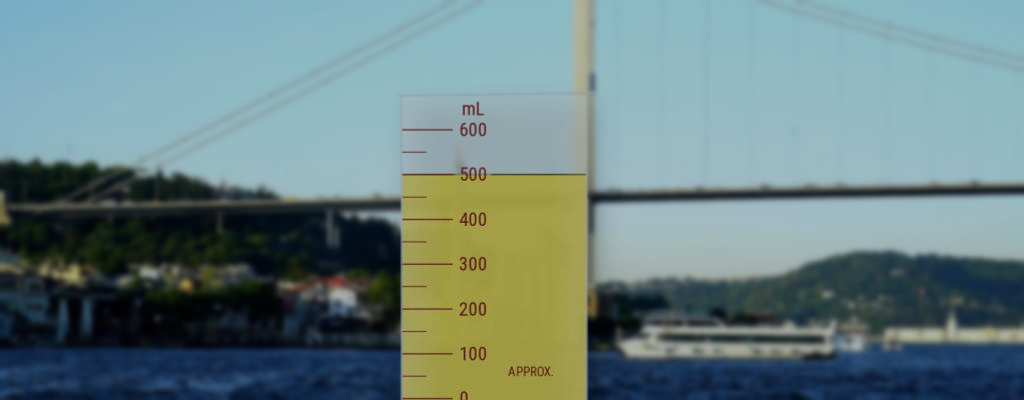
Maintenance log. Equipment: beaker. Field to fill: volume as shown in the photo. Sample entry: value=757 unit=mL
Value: value=500 unit=mL
